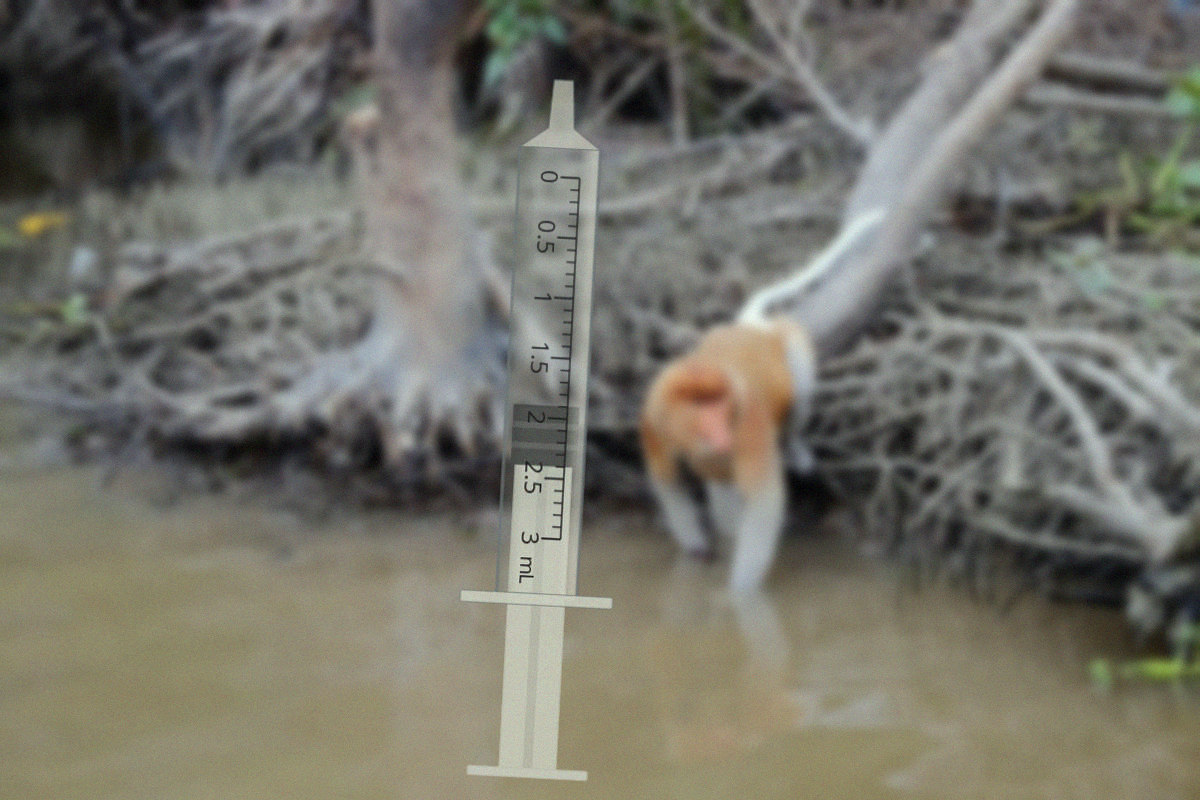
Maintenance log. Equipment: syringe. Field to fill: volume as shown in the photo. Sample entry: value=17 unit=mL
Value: value=1.9 unit=mL
